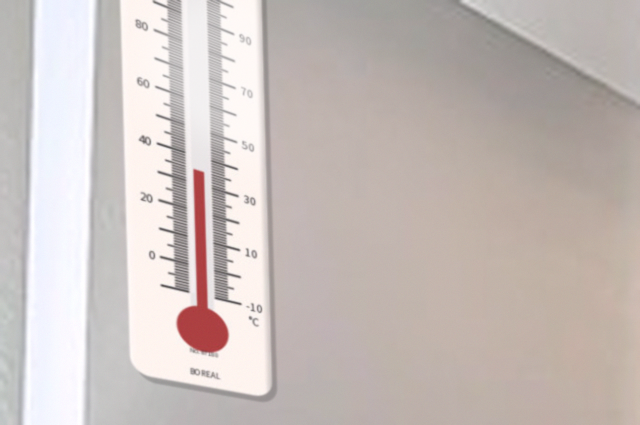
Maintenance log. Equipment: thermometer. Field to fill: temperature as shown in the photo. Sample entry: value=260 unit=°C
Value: value=35 unit=°C
